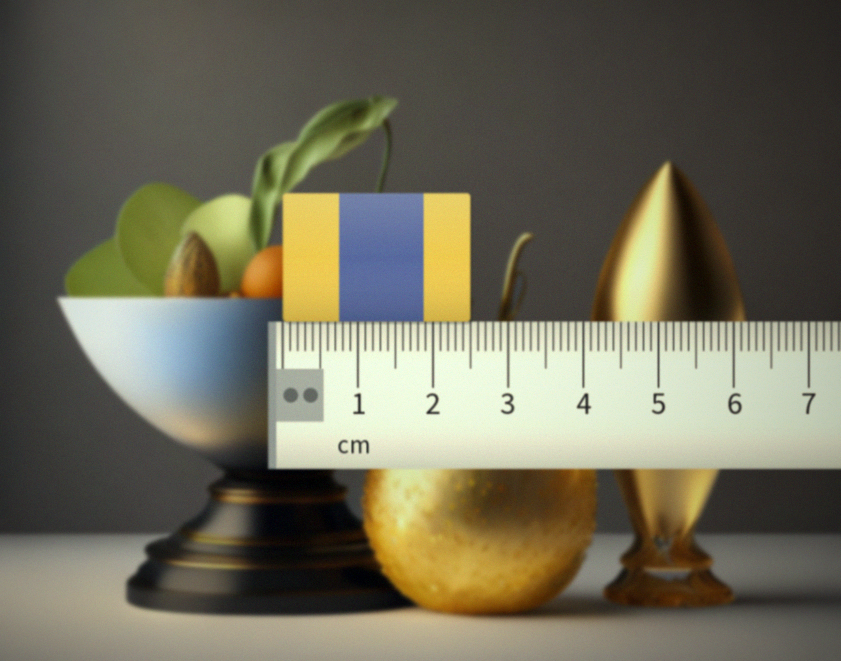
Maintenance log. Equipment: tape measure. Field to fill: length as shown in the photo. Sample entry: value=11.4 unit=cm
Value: value=2.5 unit=cm
